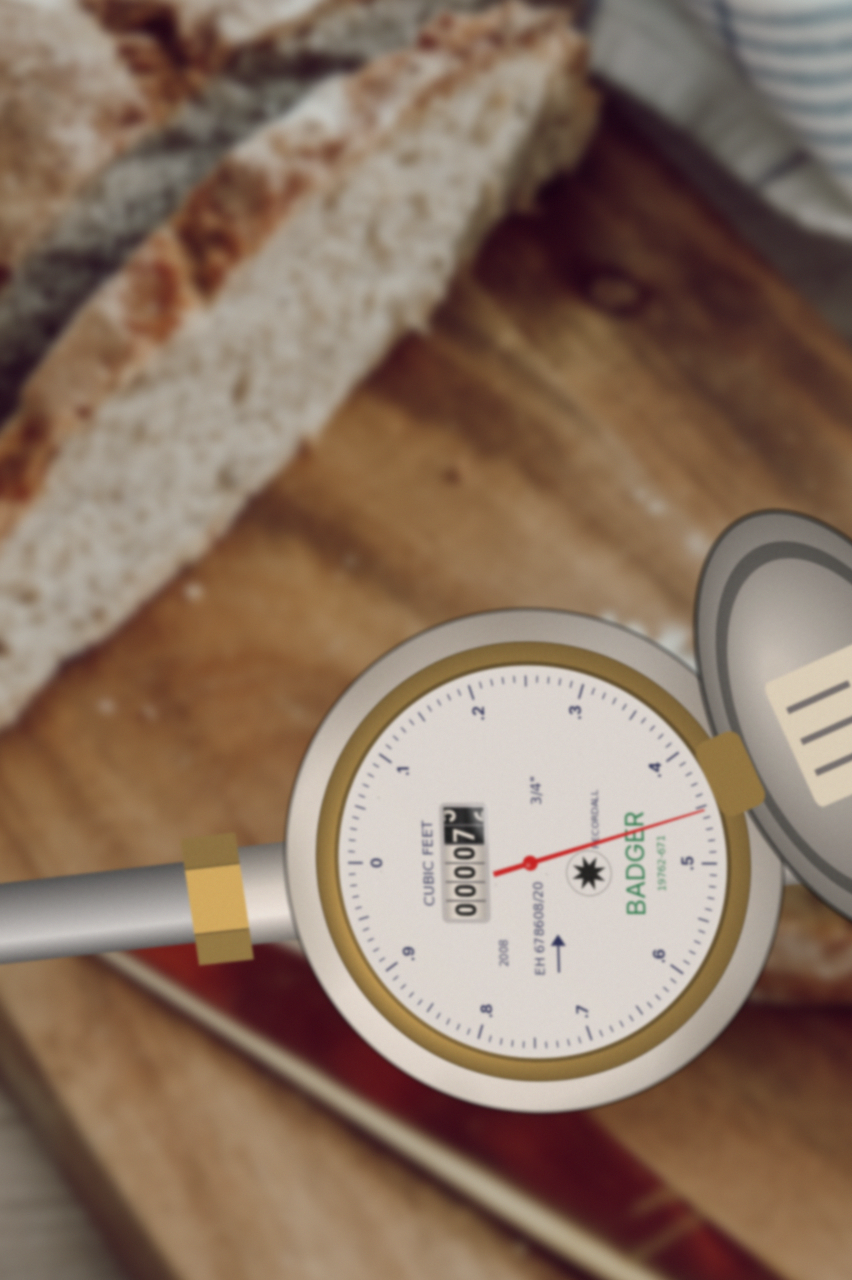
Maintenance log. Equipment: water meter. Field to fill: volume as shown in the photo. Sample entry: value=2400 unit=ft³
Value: value=75.45 unit=ft³
